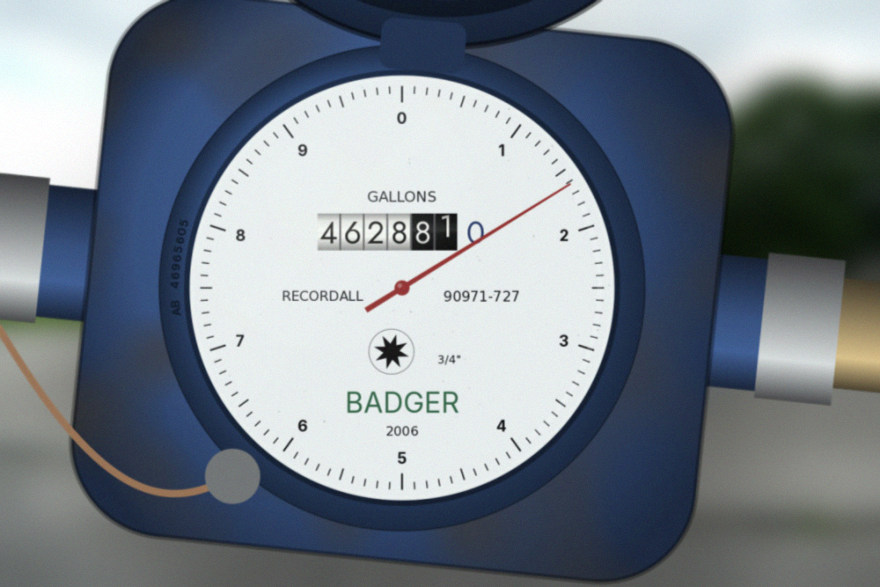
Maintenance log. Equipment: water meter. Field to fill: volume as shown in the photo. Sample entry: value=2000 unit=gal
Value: value=4628811.6 unit=gal
